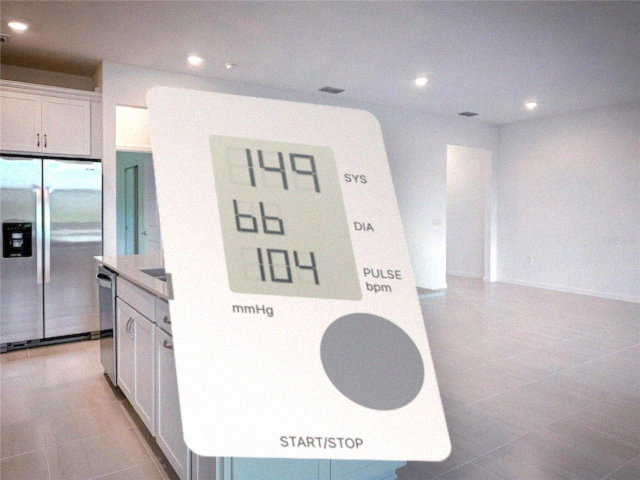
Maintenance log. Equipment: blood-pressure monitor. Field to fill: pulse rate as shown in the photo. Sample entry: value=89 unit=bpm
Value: value=104 unit=bpm
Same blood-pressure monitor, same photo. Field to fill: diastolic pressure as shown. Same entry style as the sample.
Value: value=66 unit=mmHg
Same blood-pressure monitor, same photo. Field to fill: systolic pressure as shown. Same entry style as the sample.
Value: value=149 unit=mmHg
